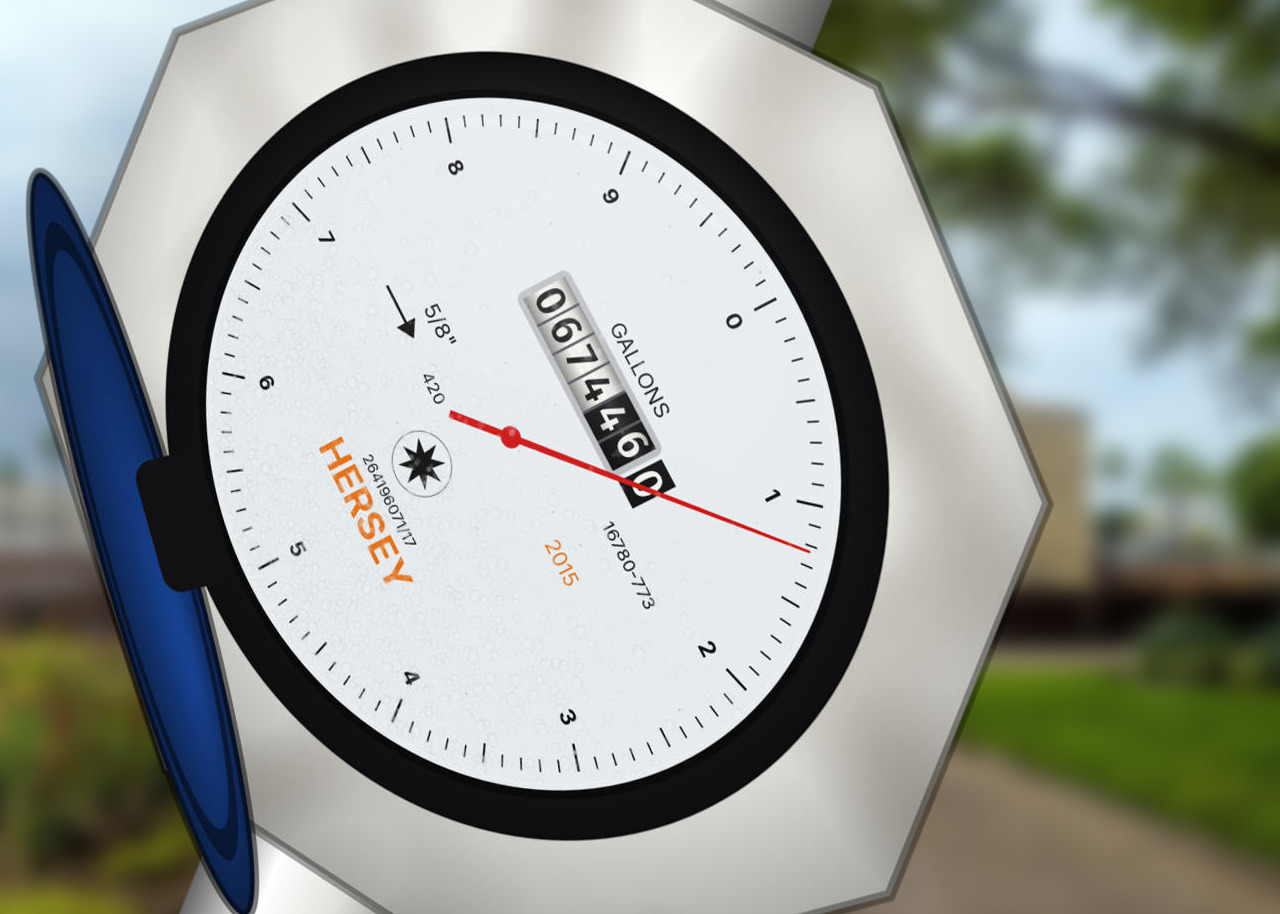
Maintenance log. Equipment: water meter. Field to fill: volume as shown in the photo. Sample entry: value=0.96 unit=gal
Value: value=674461.2 unit=gal
